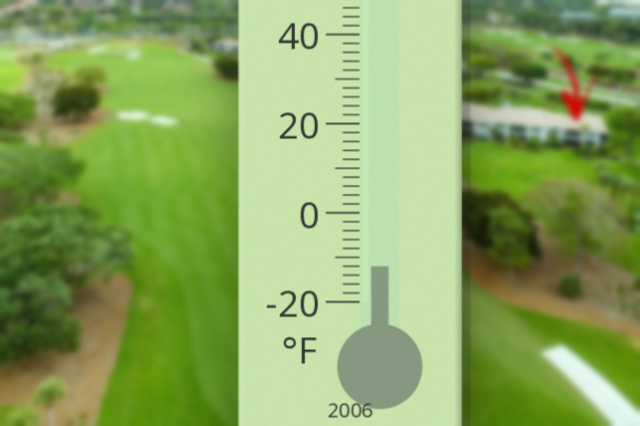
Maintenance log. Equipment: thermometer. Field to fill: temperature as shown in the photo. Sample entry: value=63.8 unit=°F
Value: value=-12 unit=°F
